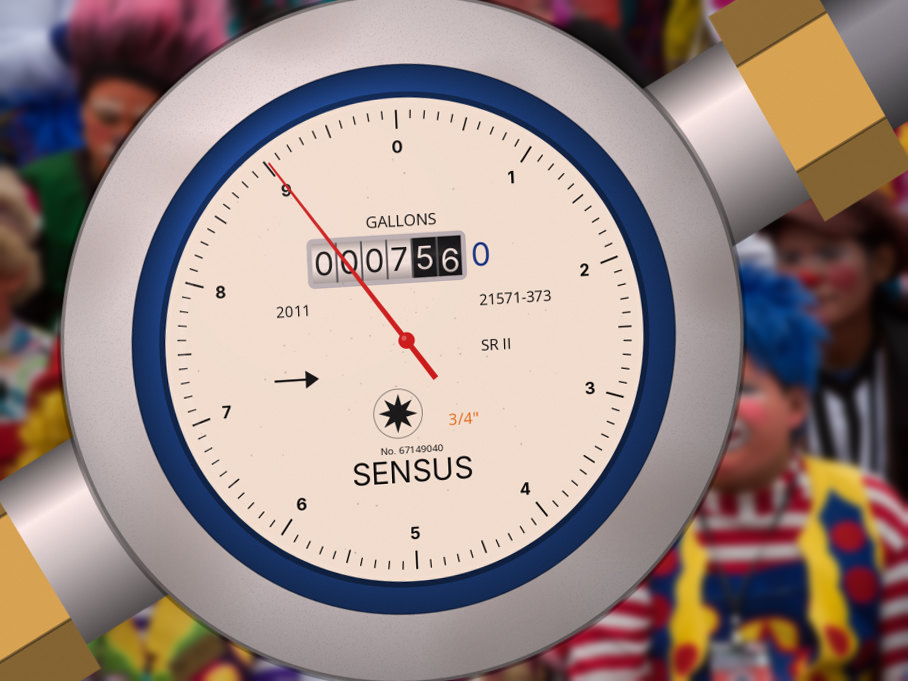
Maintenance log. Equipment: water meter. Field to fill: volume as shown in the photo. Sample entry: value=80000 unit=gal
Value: value=7559.0 unit=gal
